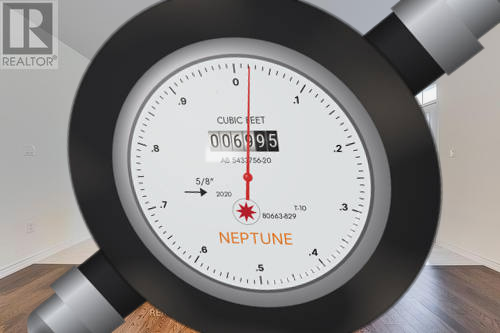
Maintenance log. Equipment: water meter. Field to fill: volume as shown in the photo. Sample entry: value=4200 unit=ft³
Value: value=6995.02 unit=ft³
